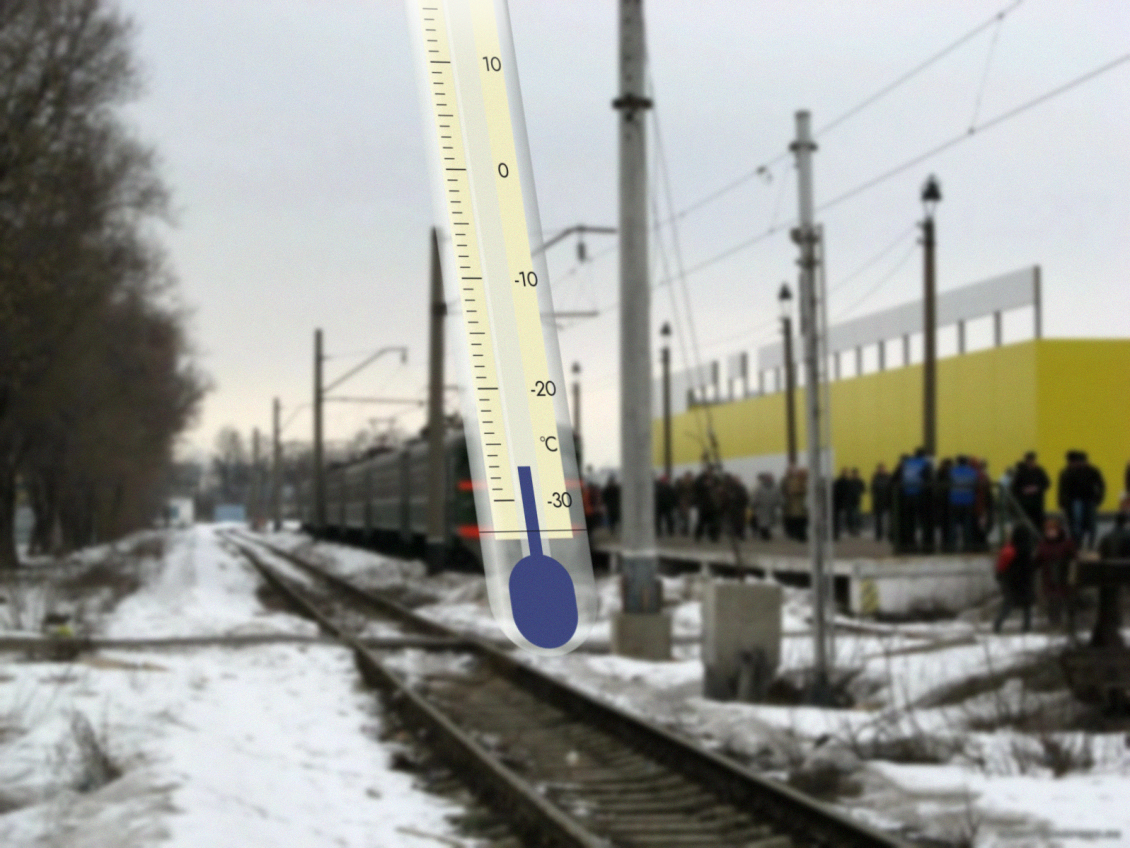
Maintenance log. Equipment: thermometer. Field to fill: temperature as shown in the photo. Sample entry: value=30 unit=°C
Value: value=-27 unit=°C
